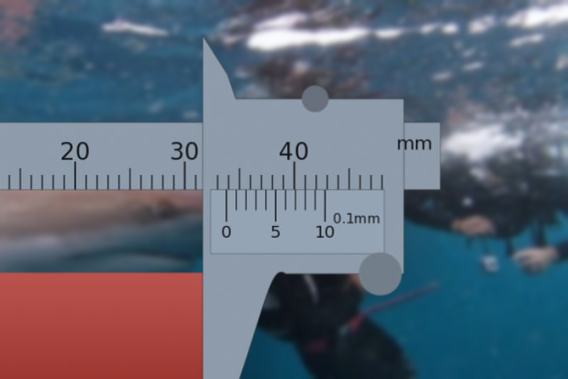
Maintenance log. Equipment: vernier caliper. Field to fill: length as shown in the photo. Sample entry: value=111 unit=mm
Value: value=33.8 unit=mm
